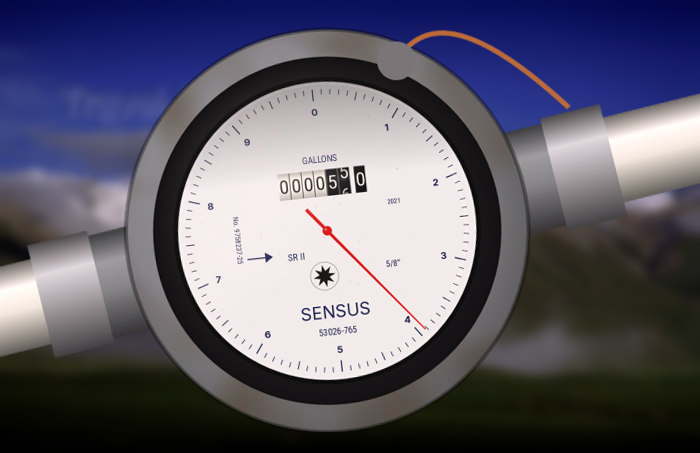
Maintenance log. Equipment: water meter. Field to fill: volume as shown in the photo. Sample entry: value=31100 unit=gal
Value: value=553.9 unit=gal
